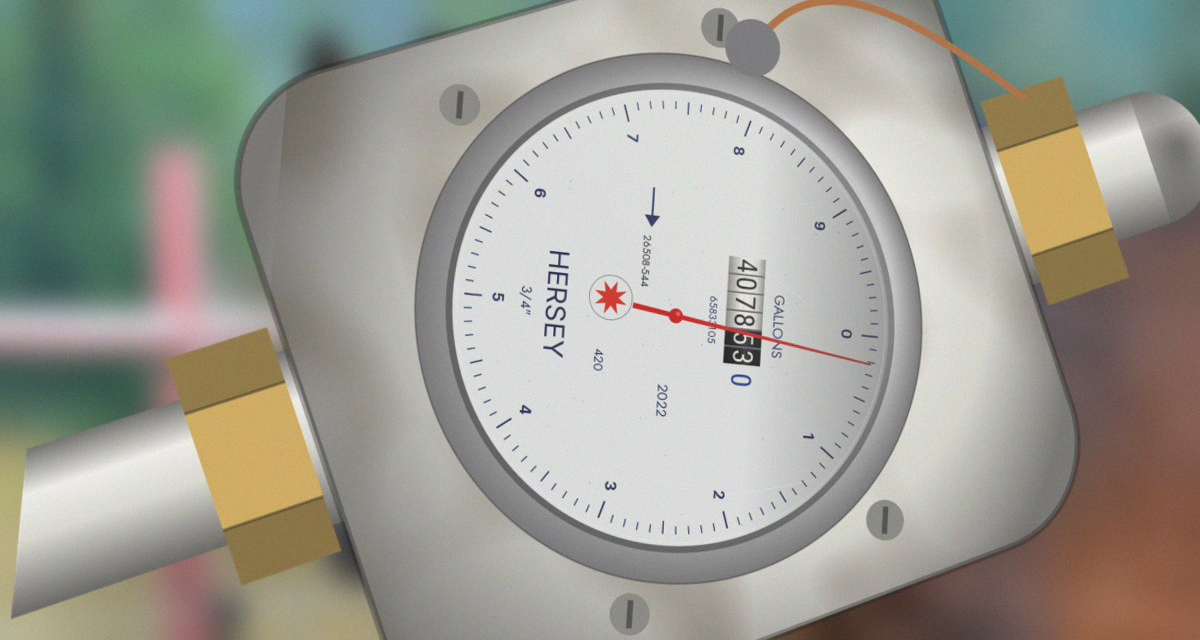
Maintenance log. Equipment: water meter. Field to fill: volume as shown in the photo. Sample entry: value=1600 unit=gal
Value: value=4078530.2 unit=gal
